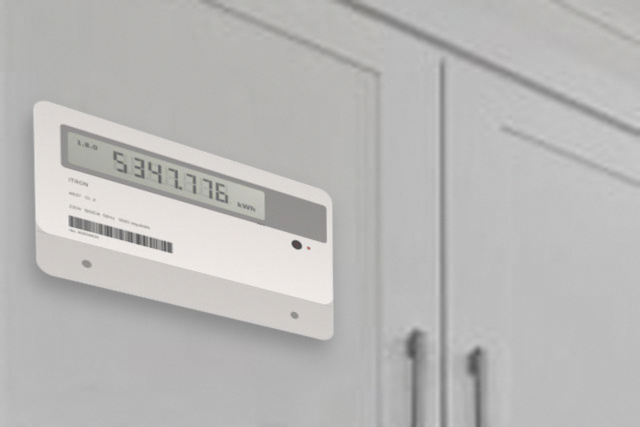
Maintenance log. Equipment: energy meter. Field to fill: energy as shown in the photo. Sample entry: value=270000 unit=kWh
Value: value=5347.776 unit=kWh
